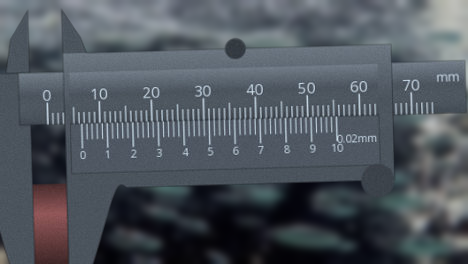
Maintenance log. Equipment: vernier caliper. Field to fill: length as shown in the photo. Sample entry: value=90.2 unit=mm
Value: value=6.5 unit=mm
